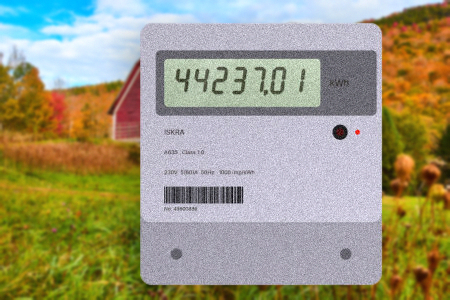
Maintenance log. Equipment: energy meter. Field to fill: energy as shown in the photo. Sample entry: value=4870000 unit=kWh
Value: value=44237.01 unit=kWh
